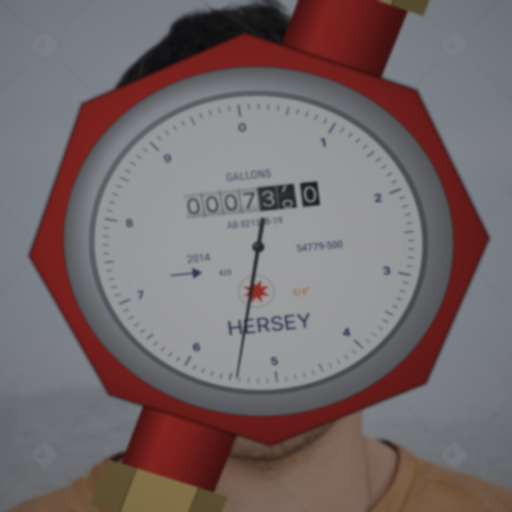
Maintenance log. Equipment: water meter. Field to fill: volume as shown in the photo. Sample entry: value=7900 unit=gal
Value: value=7375.4 unit=gal
